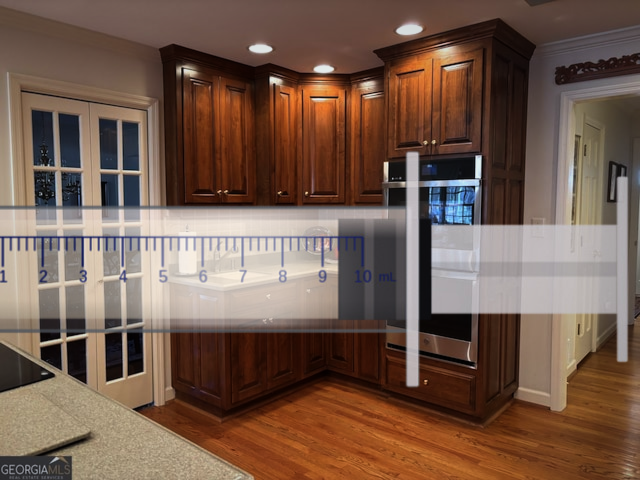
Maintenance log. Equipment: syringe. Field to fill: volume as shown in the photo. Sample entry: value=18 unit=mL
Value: value=9.4 unit=mL
